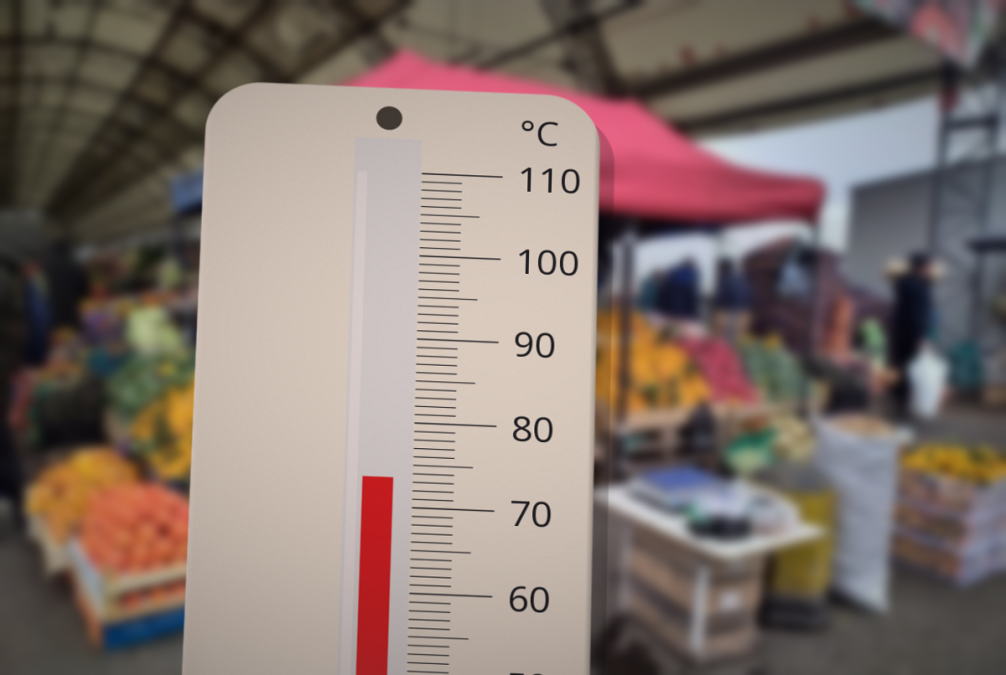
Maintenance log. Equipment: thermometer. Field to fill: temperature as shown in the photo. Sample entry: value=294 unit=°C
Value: value=73.5 unit=°C
